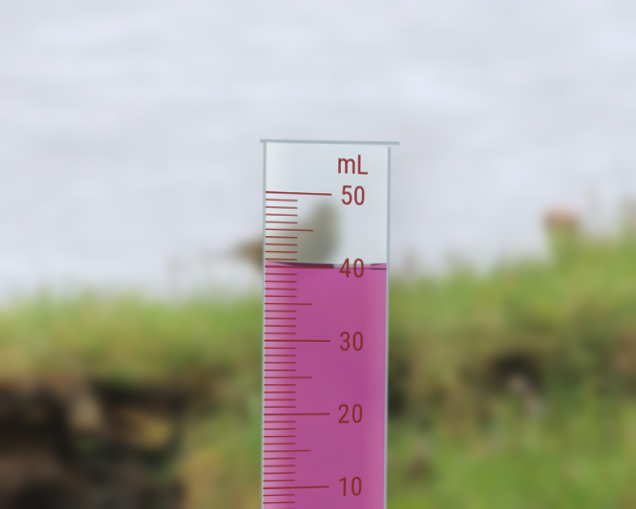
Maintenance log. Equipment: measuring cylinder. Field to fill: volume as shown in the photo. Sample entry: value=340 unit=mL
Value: value=40 unit=mL
